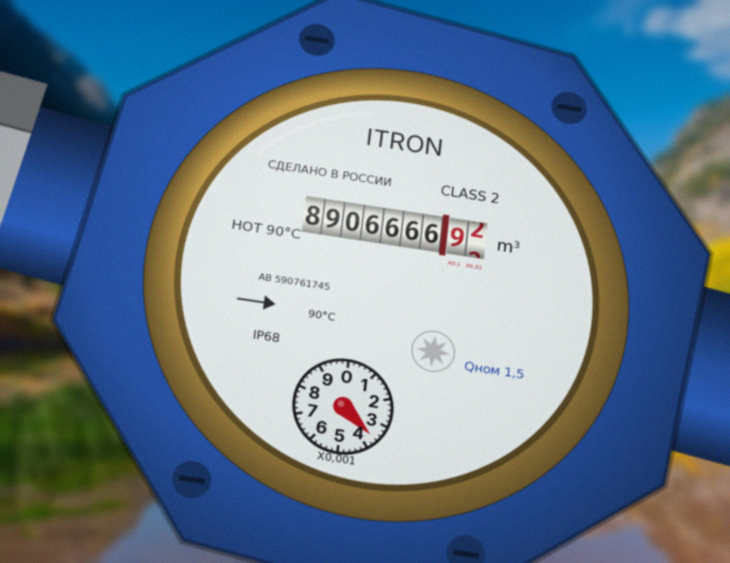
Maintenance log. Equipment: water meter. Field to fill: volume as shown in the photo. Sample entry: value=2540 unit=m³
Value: value=8906666.923 unit=m³
